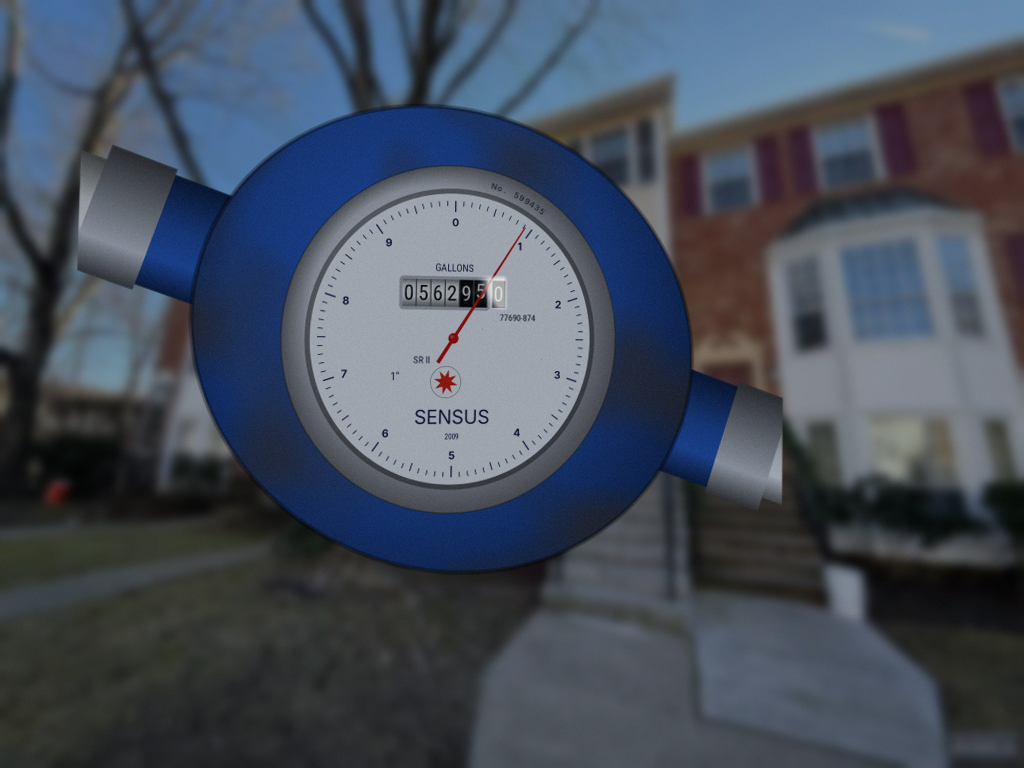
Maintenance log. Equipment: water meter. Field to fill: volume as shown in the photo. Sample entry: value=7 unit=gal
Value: value=562950.9 unit=gal
